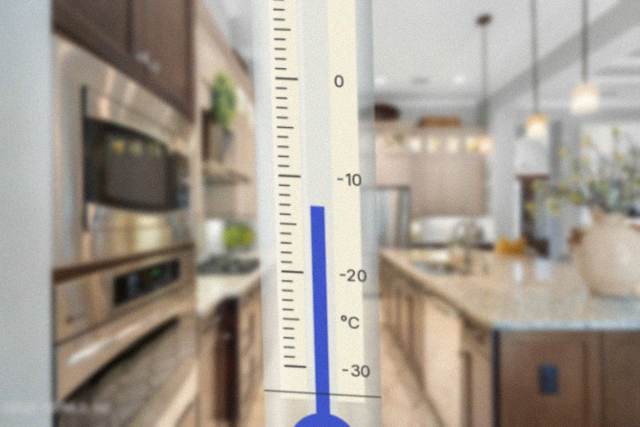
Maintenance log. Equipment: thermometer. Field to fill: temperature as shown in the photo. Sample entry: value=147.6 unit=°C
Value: value=-13 unit=°C
